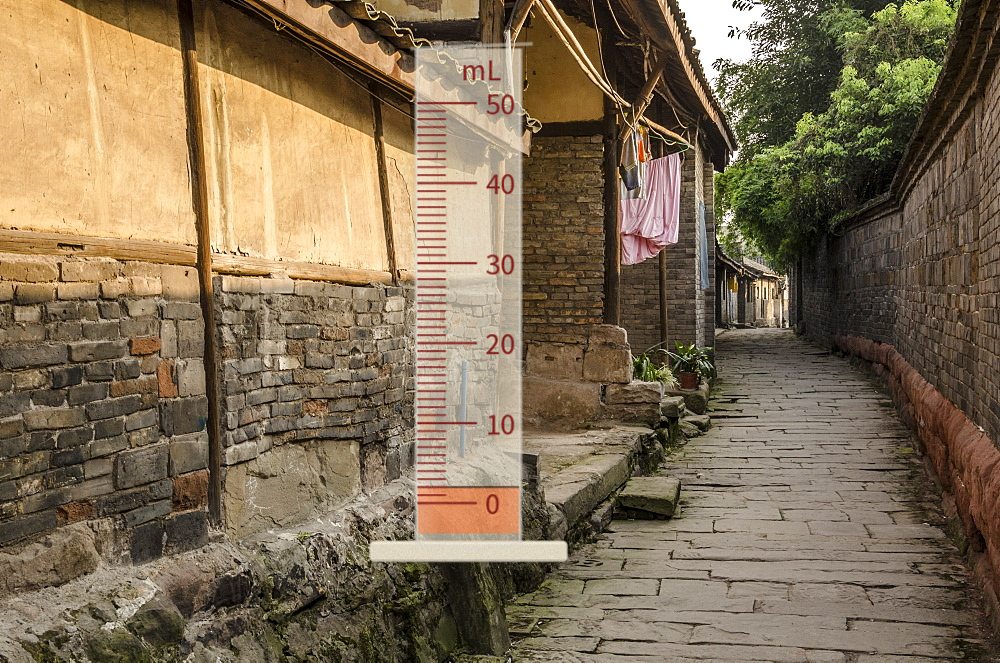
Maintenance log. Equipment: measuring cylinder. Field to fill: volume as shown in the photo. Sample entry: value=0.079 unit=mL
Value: value=2 unit=mL
